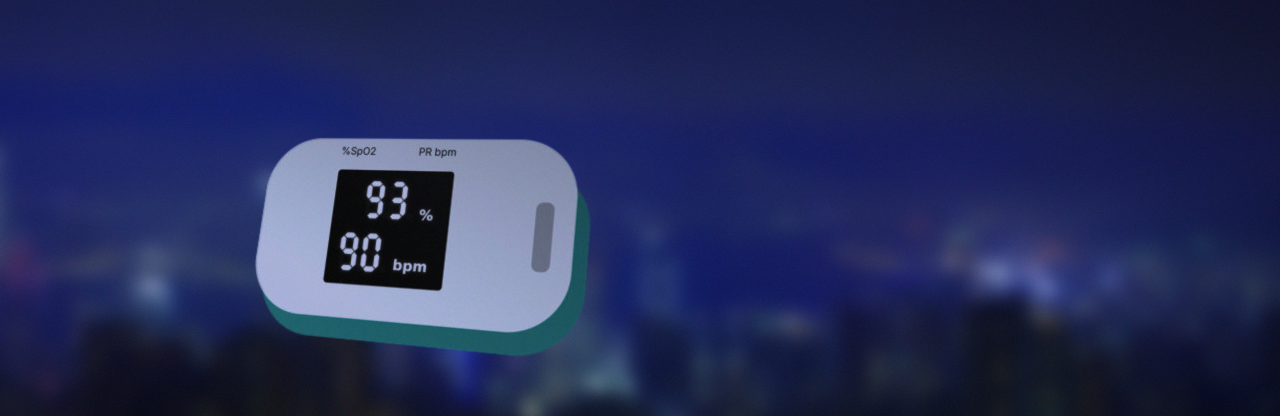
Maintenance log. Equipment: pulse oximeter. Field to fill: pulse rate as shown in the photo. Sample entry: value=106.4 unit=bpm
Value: value=90 unit=bpm
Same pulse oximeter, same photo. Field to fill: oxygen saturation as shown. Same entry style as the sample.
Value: value=93 unit=%
